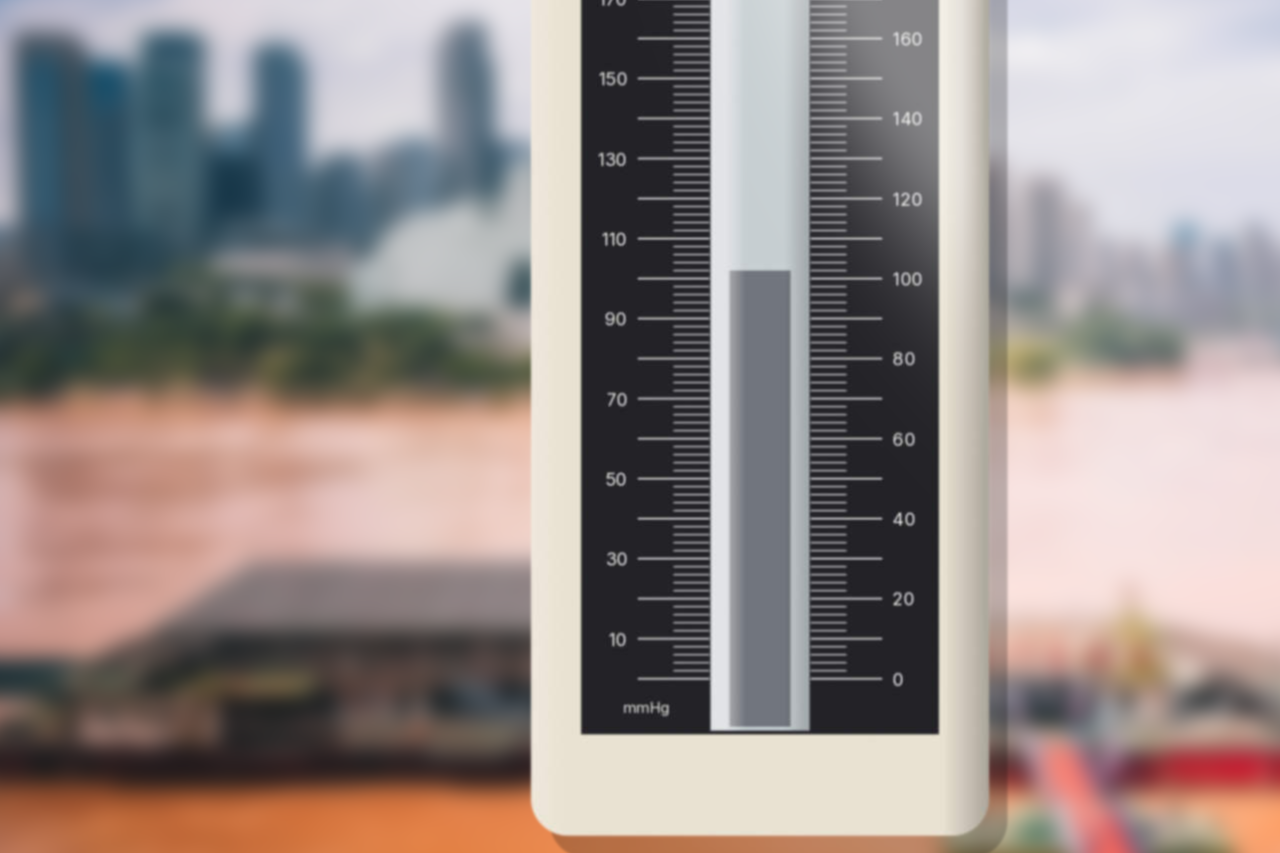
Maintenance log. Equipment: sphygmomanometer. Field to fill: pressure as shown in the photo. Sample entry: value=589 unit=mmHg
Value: value=102 unit=mmHg
